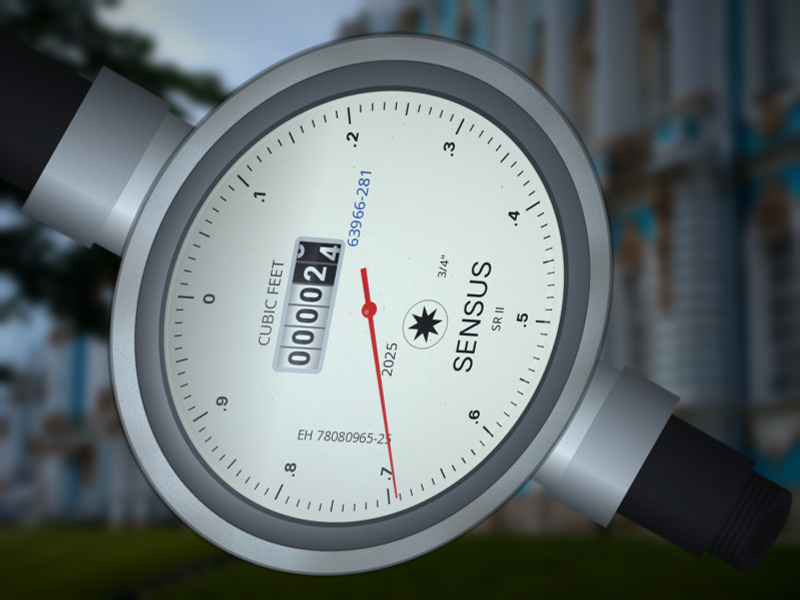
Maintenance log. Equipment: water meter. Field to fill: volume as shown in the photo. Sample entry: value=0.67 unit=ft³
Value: value=23.69 unit=ft³
